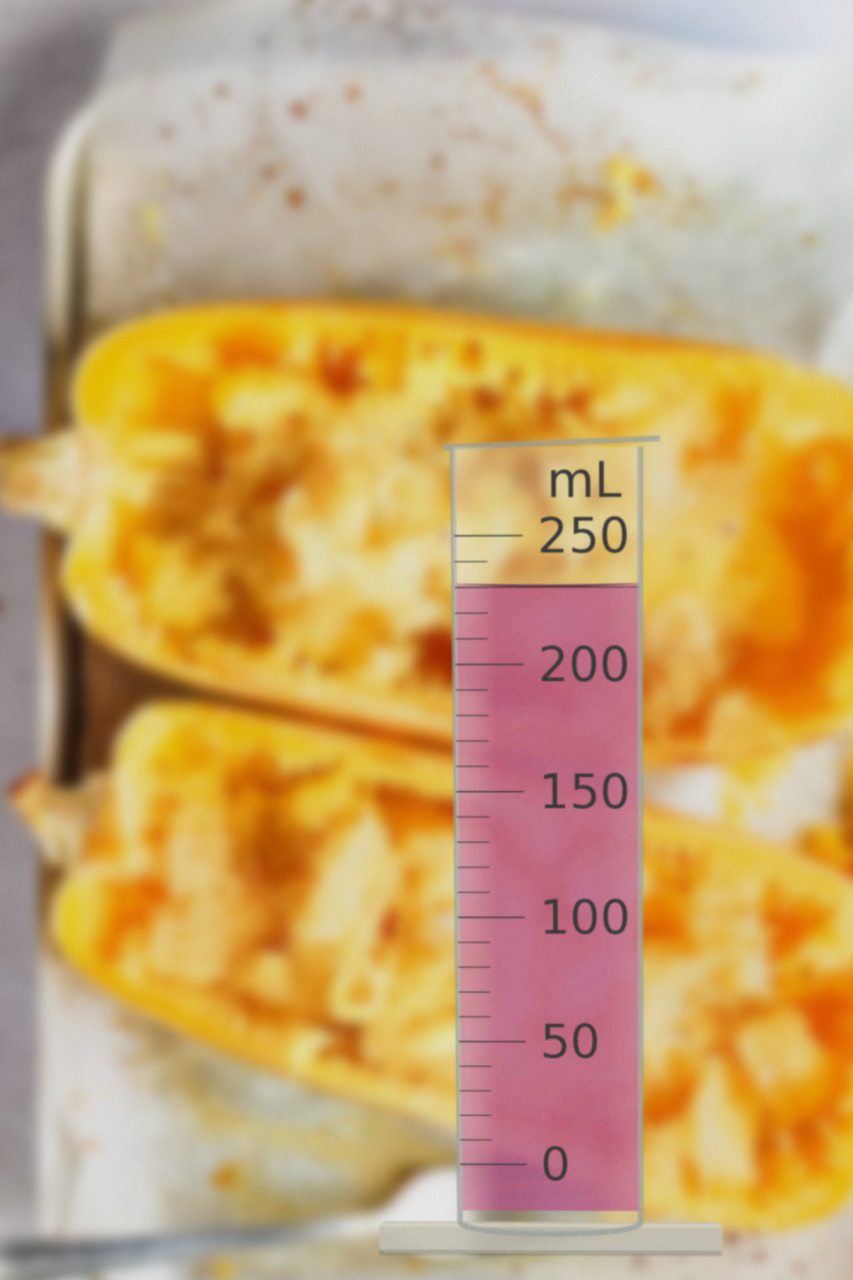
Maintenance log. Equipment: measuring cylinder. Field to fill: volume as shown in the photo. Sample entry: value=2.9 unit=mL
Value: value=230 unit=mL
